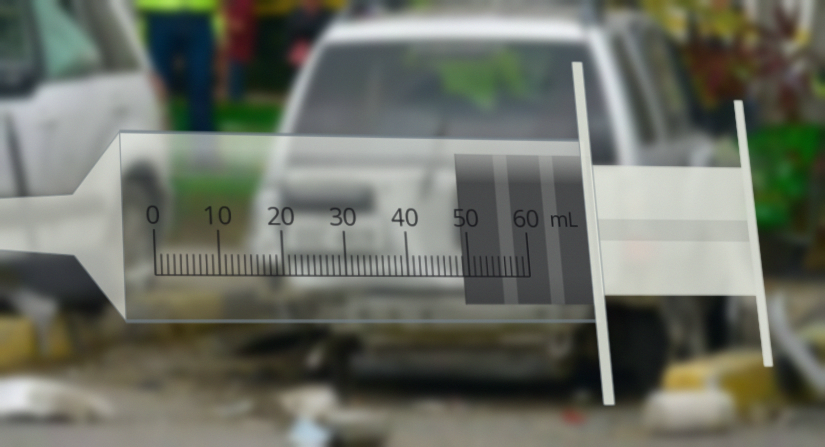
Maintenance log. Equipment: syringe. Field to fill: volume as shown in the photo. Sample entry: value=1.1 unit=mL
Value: value=49 unit=mL
